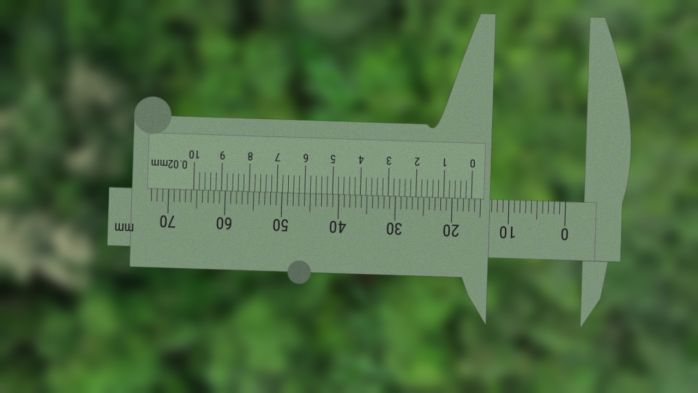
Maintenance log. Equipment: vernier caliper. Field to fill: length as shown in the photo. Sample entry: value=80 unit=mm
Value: value=16.6 unit=mm
